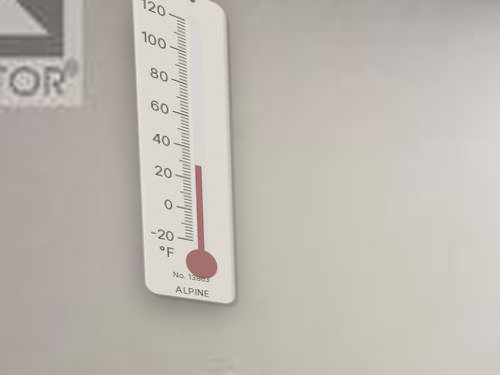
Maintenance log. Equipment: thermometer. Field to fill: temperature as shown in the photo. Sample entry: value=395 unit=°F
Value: value=30 unit=°F
